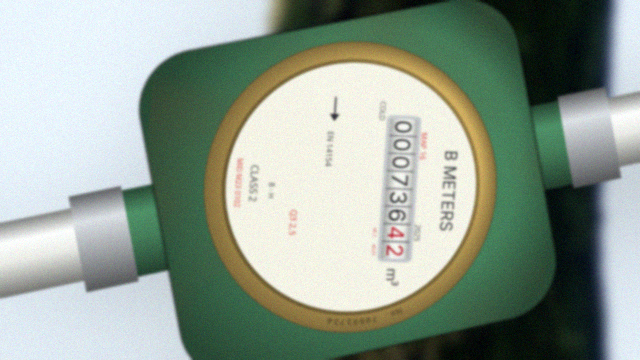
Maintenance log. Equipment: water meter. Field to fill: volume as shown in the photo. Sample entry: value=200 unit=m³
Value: value=736.42 unit=m³
